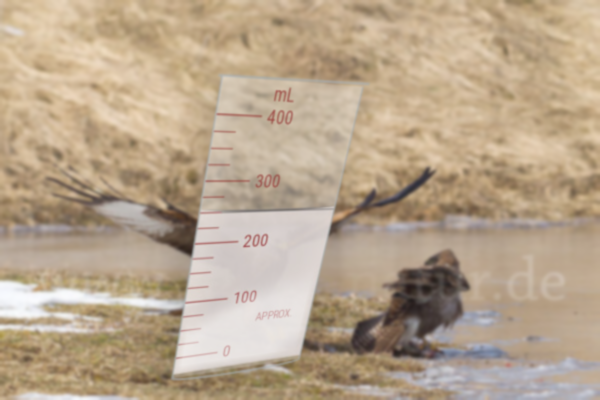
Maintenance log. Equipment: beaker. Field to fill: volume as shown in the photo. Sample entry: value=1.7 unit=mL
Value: value=250 unit=mL
